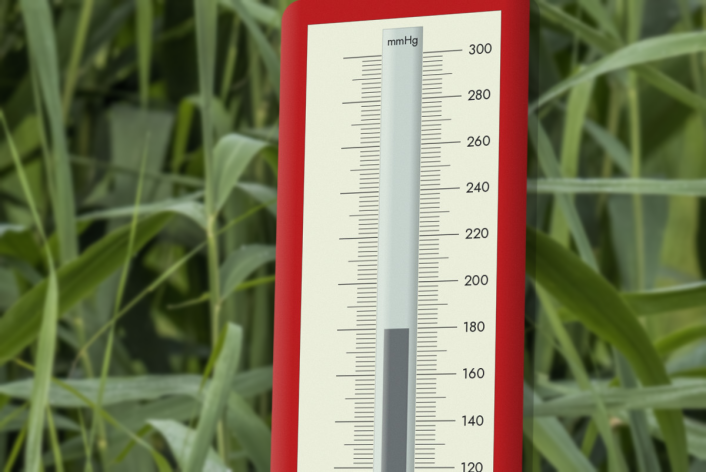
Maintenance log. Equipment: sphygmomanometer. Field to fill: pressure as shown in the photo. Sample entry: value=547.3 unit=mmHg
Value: value=180 unit=mmHg
